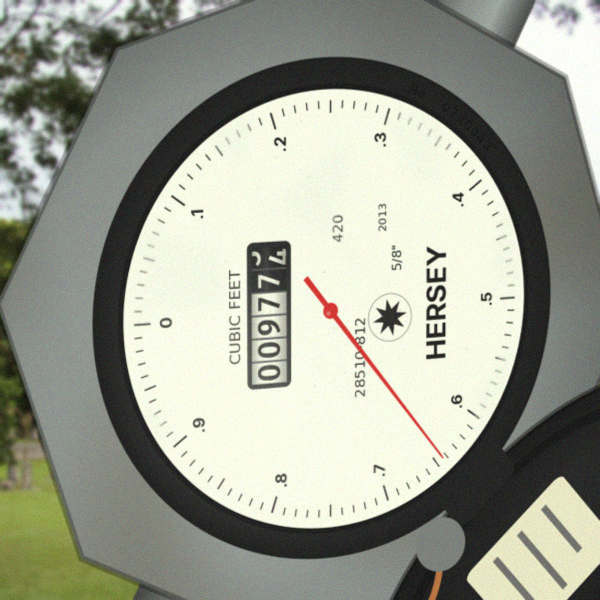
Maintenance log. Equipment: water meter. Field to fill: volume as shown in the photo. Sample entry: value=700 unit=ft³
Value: value=9773.64 unit=ft³
